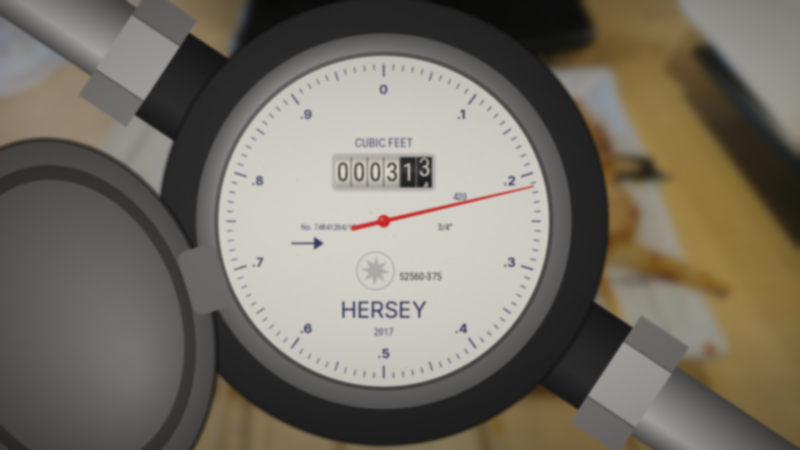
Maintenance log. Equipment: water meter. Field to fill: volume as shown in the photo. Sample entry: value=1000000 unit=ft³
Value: value=313.21 unit=ft³
